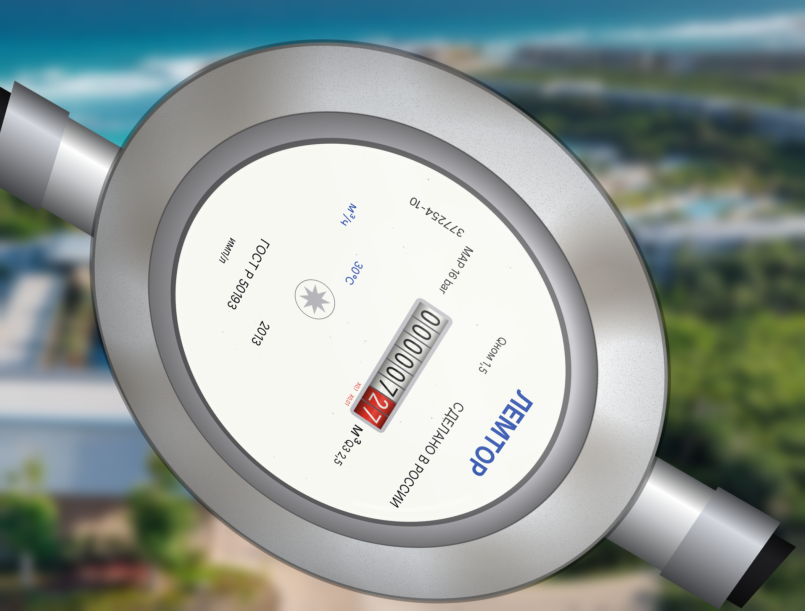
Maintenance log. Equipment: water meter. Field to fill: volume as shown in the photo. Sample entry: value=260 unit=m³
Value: value=7.27 unit=m³
